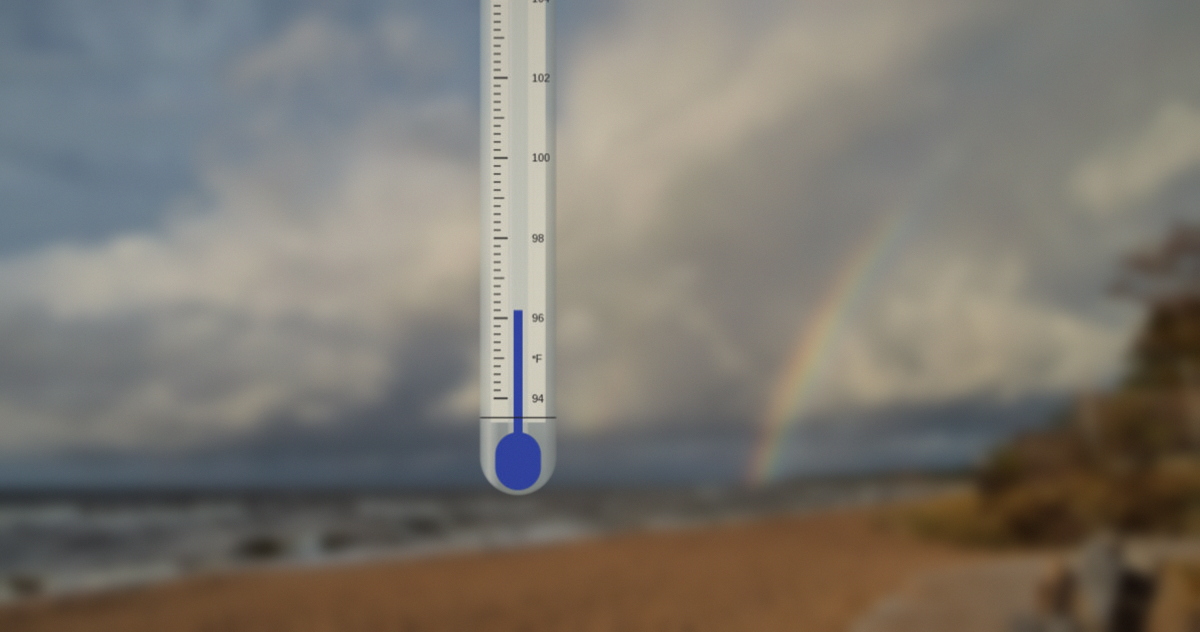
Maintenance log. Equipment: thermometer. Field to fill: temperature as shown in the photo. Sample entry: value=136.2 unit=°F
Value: value=96.2 unit=°F
